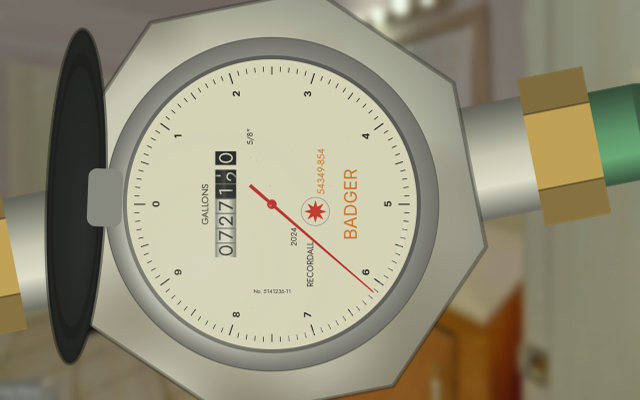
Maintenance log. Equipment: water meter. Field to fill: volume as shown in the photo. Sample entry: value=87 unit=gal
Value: value=727116.1 unit=gal
